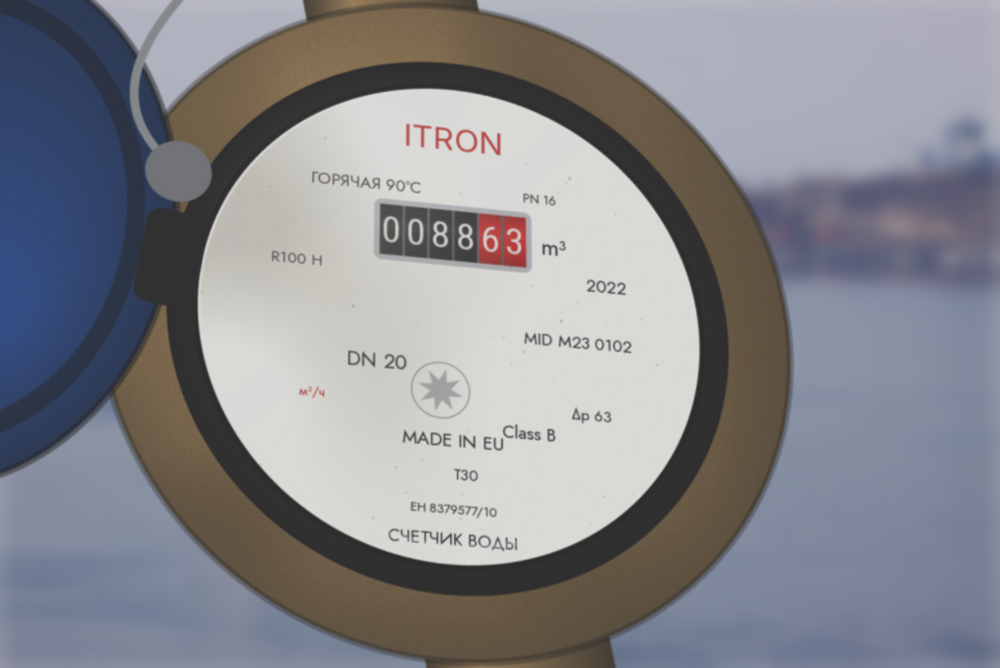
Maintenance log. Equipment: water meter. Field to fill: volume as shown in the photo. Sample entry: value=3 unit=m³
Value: value=88.63 unit=m³
